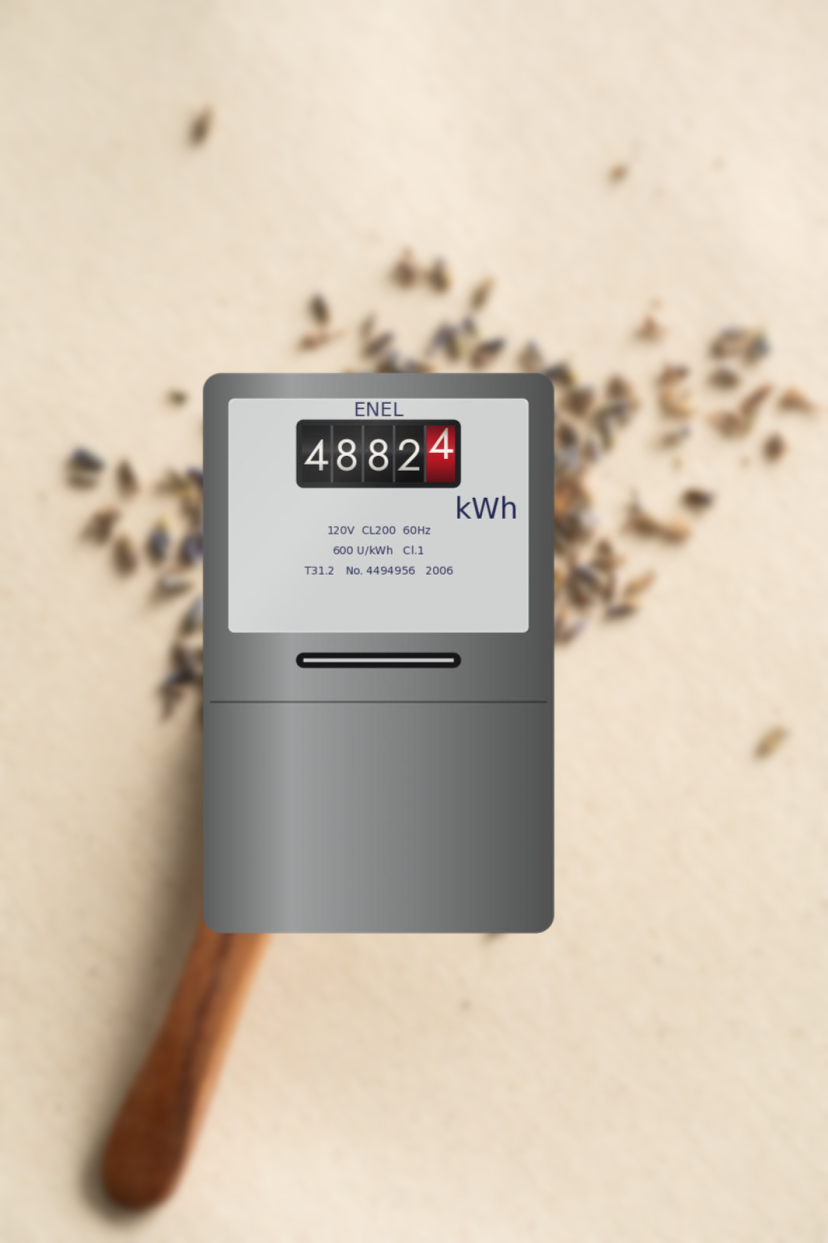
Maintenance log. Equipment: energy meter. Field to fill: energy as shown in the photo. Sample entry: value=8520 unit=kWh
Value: value=4882.4 unit=kWh
